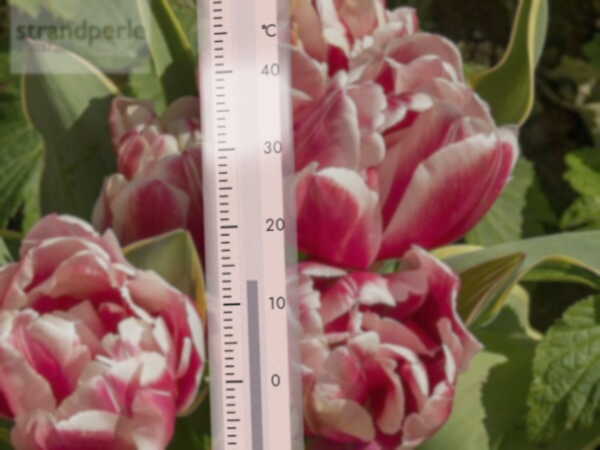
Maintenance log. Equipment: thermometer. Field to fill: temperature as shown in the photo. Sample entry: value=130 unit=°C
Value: value=13 unit=°C
